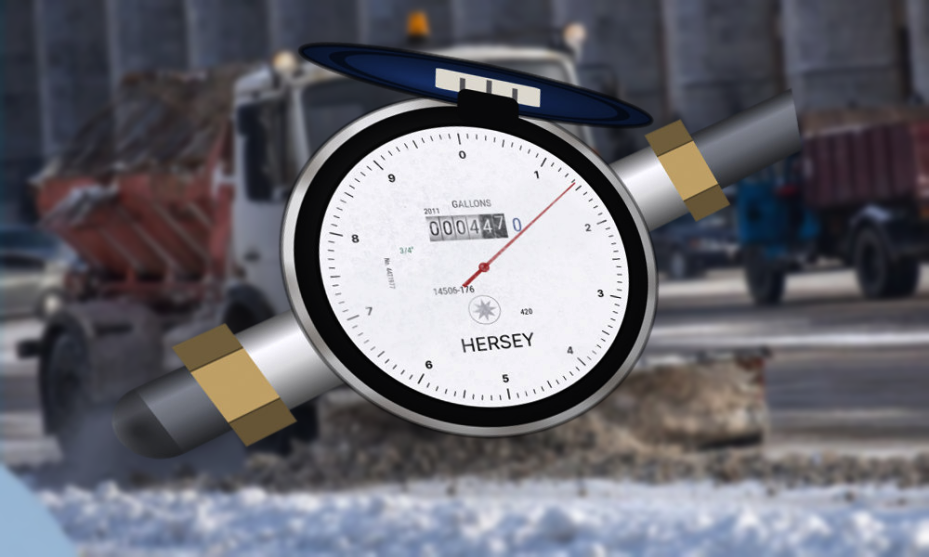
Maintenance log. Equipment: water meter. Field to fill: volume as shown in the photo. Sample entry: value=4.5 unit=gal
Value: value=4471.4 unit=gal
